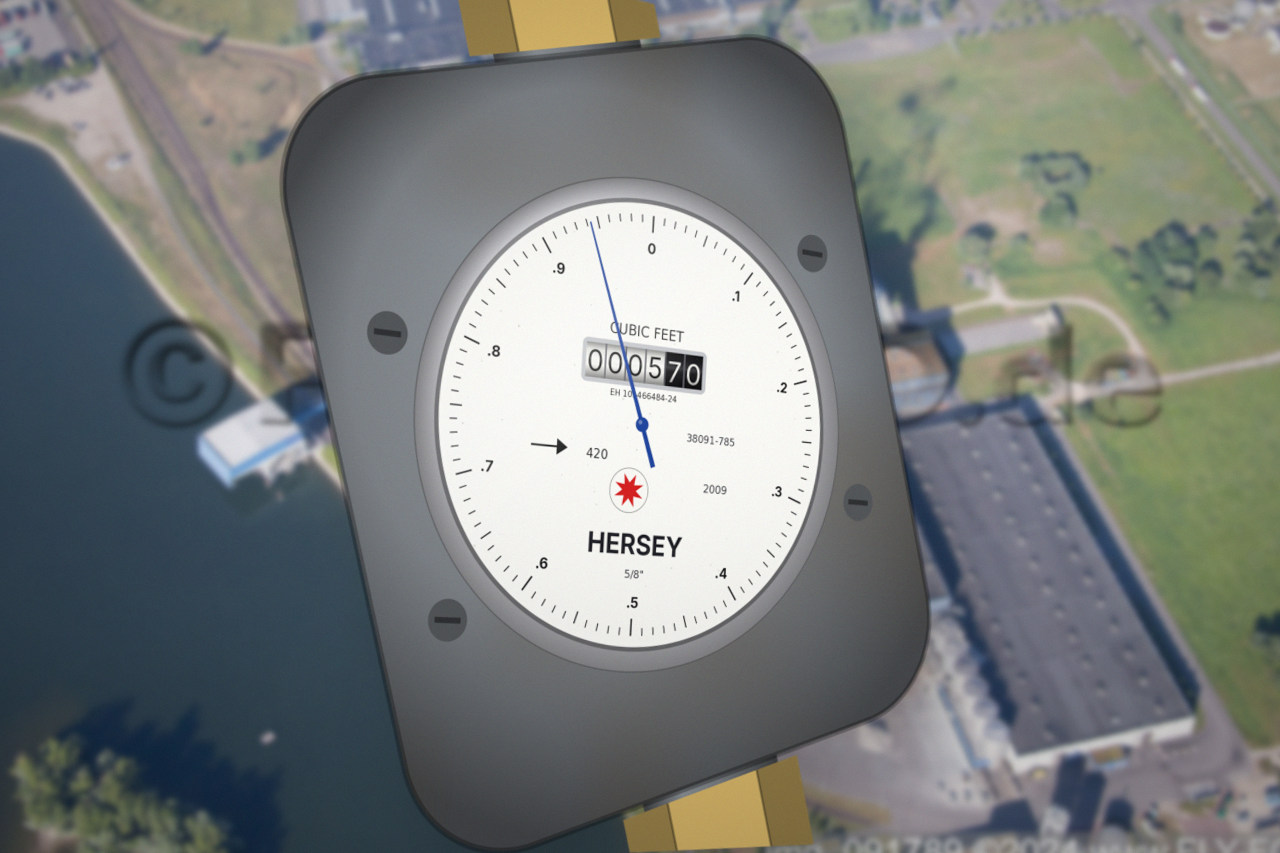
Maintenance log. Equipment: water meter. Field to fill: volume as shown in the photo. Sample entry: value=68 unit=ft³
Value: value=569.94 unit=ft³
